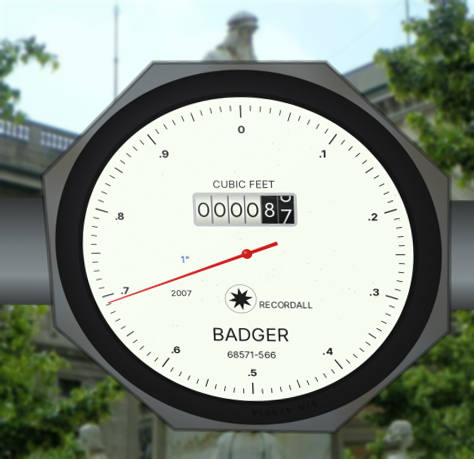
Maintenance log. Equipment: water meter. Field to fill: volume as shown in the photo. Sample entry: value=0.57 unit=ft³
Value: value=86.69 unit=ft³
